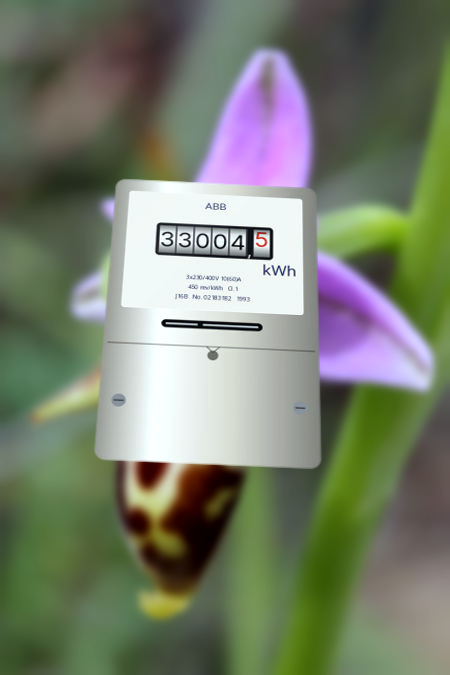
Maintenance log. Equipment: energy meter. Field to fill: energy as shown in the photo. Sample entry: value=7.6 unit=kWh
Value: value=33004.5 unit=kWh
